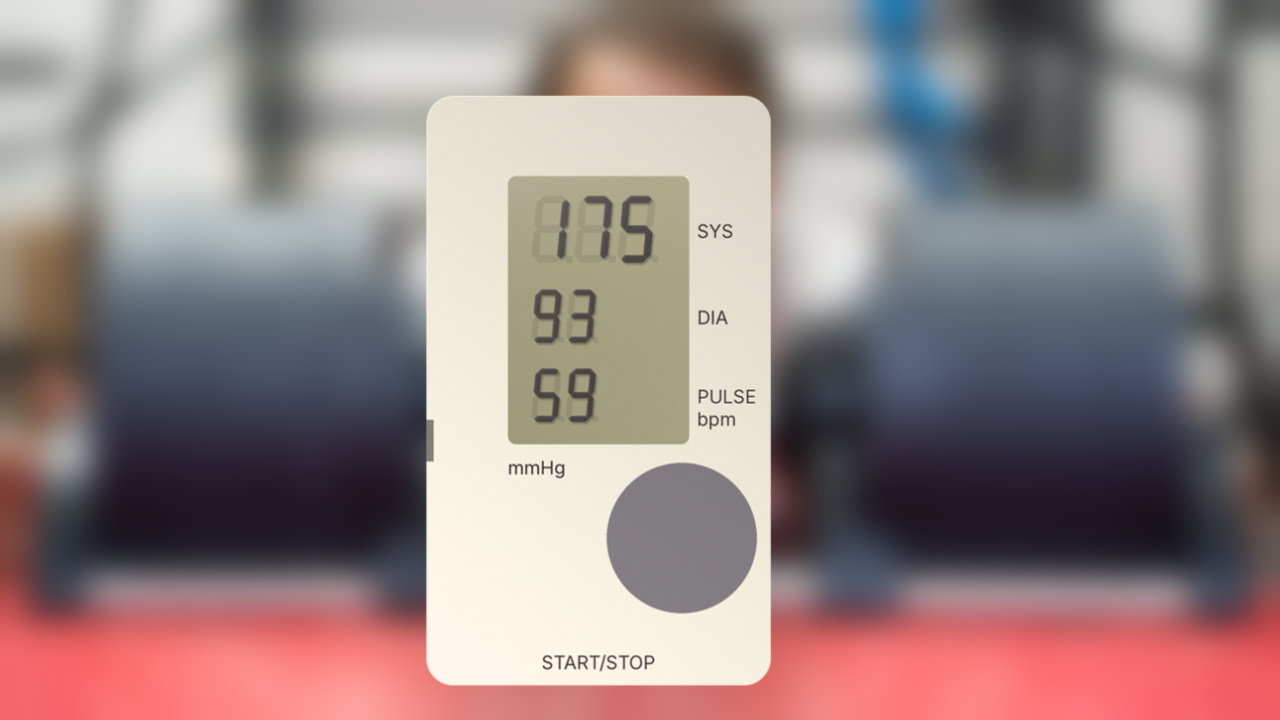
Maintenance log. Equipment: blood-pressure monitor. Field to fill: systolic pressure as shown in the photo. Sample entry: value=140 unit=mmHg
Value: value=175 unit=mmHg
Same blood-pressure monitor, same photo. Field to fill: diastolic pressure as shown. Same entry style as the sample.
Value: value=93 unit=mmHg
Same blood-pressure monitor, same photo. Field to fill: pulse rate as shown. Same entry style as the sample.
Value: value=59 unit=bpm
